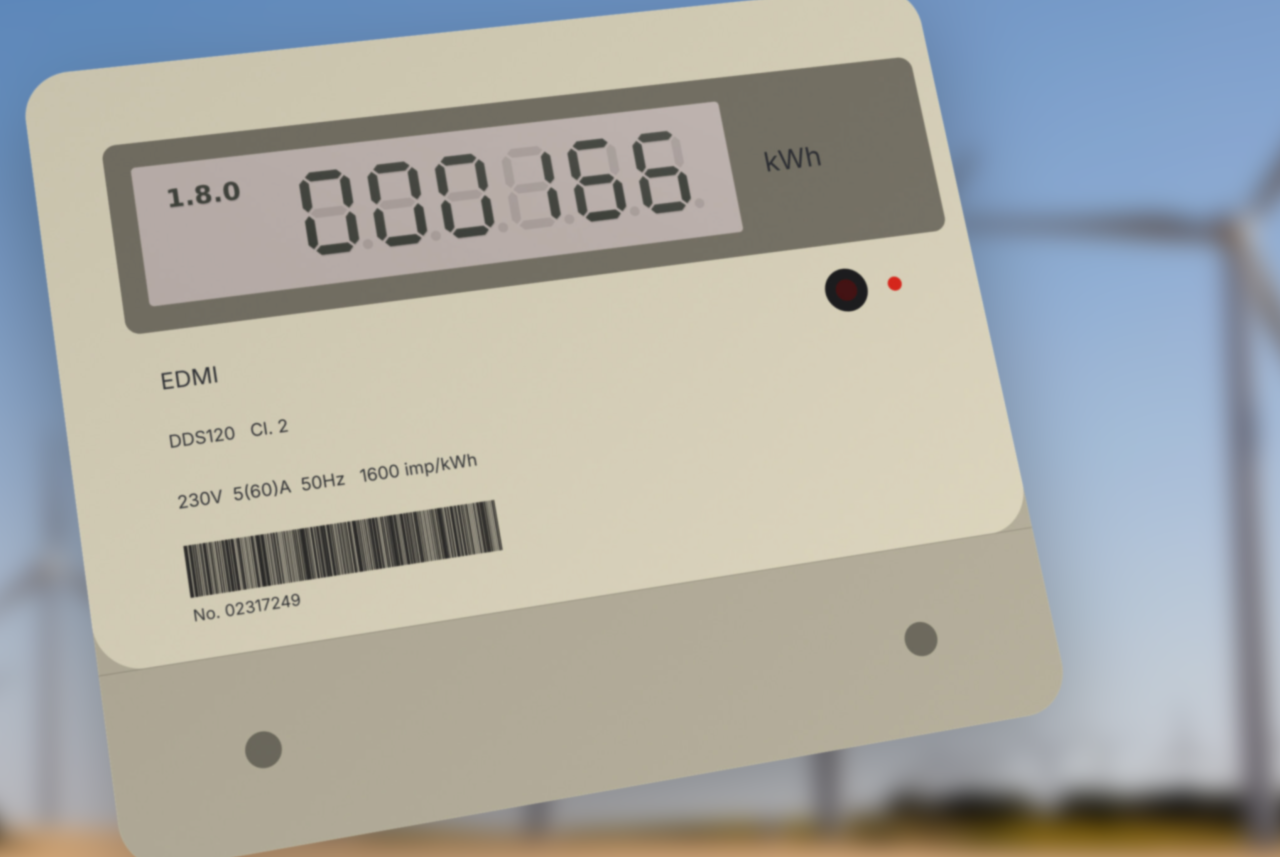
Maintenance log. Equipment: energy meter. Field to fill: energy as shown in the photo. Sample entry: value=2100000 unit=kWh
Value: value=166 unit=kWh
